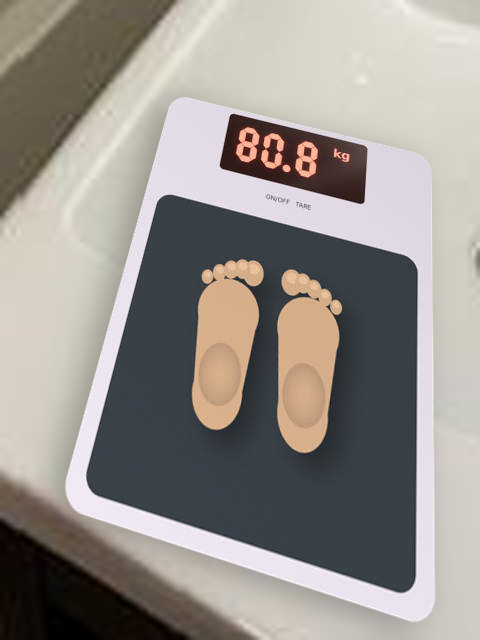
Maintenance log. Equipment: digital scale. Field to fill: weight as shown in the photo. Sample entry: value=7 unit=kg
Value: value=80.8 unit=kg
